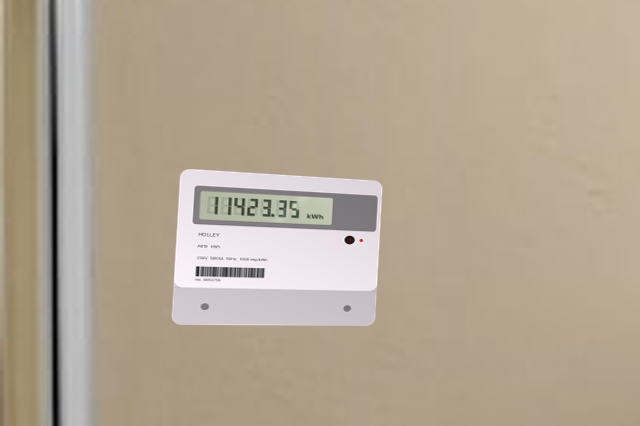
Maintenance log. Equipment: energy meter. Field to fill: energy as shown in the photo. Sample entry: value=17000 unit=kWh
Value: value=11423.35 unit=kWh
